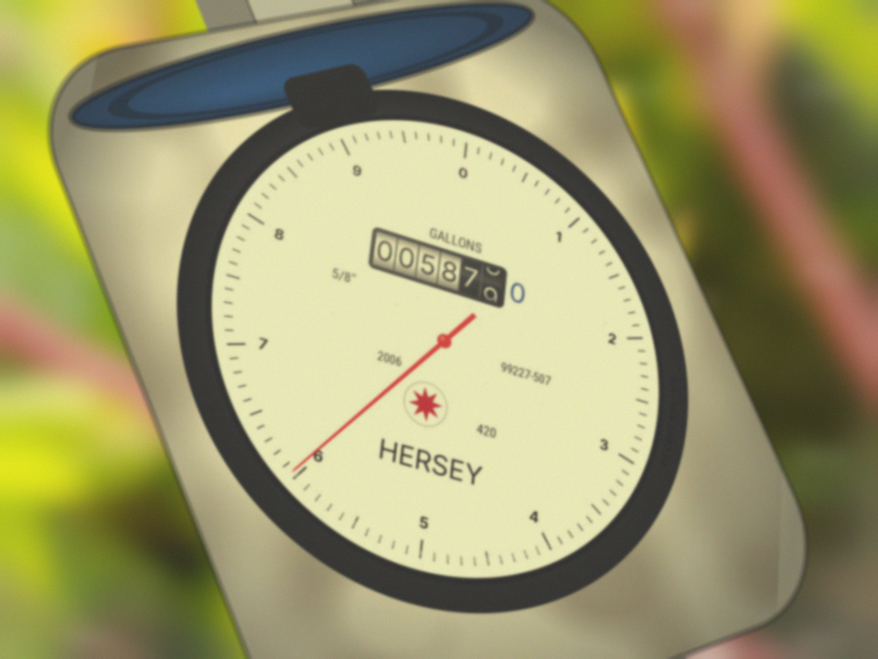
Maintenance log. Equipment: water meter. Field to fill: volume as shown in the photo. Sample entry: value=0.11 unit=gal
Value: value=58786.0 unit=gal
